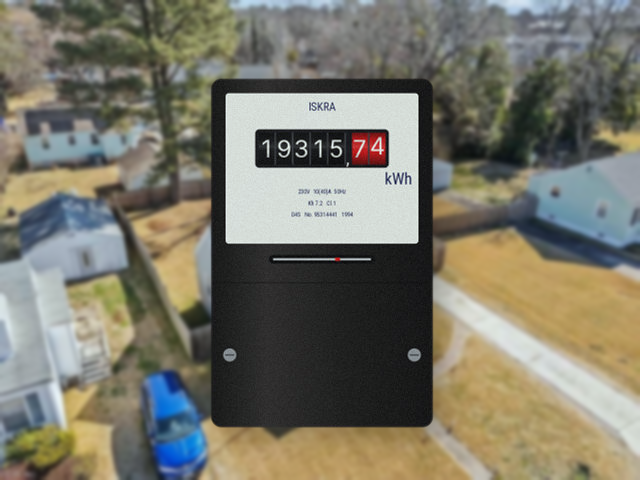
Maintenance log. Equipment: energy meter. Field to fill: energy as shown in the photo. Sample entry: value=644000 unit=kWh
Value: value=19315.74 unit=kWh
